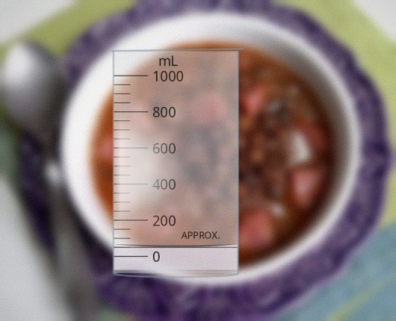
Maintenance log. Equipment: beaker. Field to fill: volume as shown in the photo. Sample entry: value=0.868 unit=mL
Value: value=50 unit=mL
